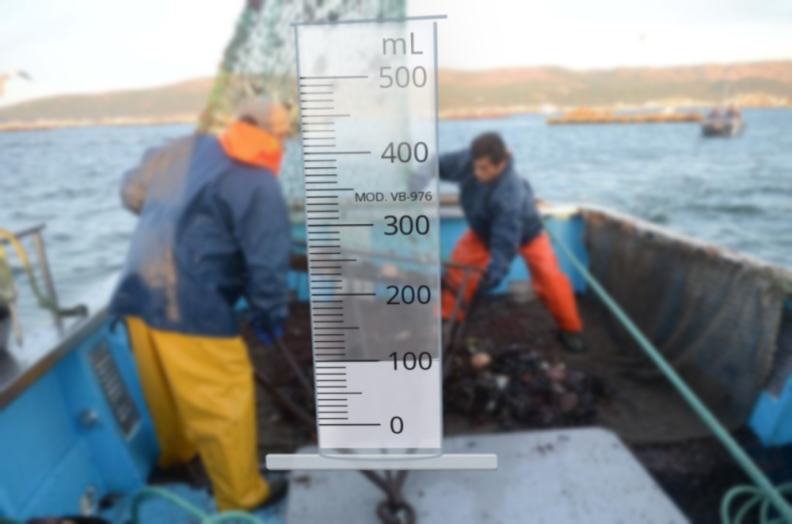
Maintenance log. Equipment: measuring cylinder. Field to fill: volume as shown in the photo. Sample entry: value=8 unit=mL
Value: value=100 unit=mL
